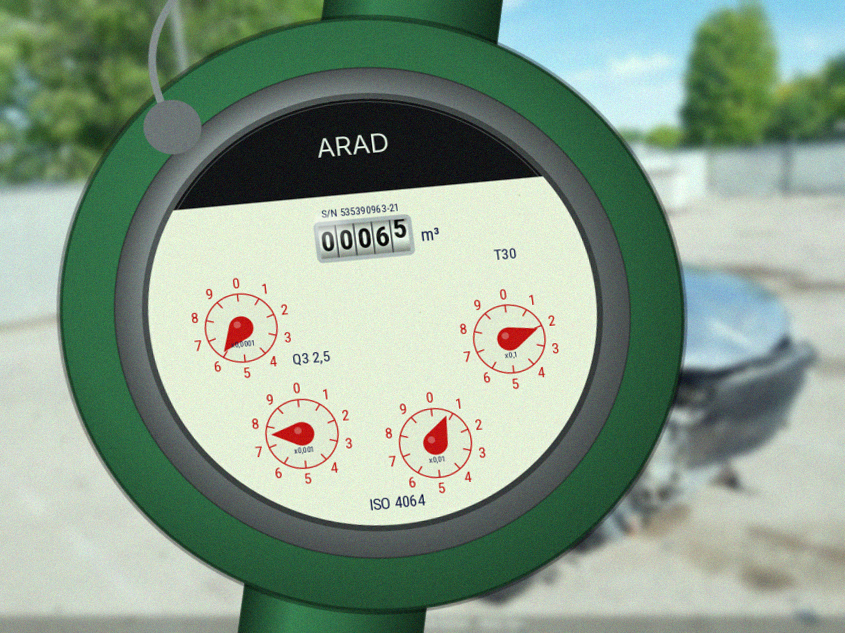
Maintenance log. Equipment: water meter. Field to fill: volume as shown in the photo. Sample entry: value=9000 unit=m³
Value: value=65.2076 unit=m³
